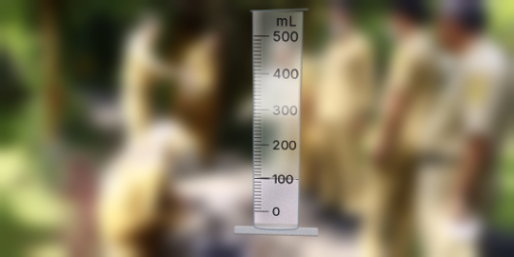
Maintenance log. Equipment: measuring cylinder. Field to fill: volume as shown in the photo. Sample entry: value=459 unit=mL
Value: value=100 unit=mL
